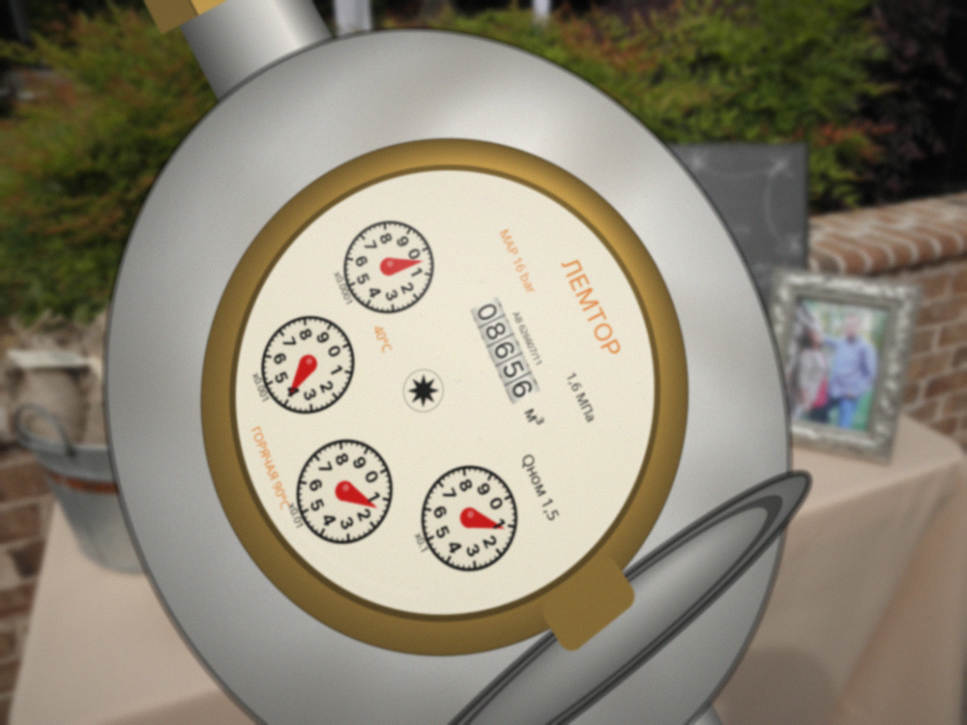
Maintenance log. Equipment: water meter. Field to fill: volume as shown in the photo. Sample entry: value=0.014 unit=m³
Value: value=8656.1140 unit=m³
